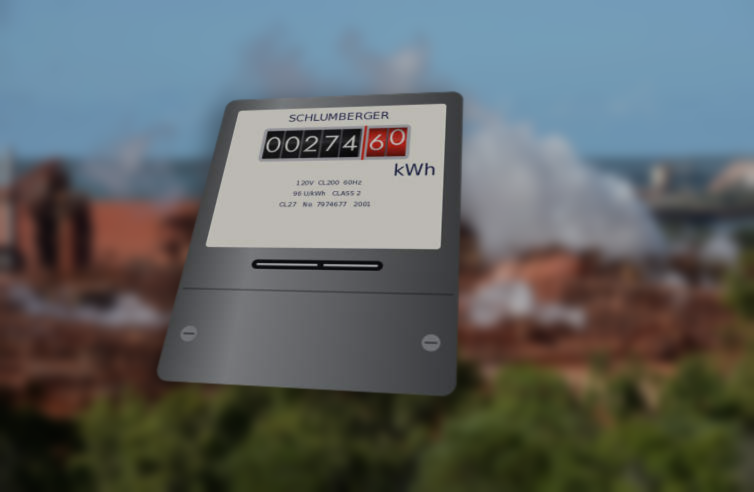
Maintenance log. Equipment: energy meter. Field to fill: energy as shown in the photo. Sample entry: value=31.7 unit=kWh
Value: value=274.60 unit=kWh
